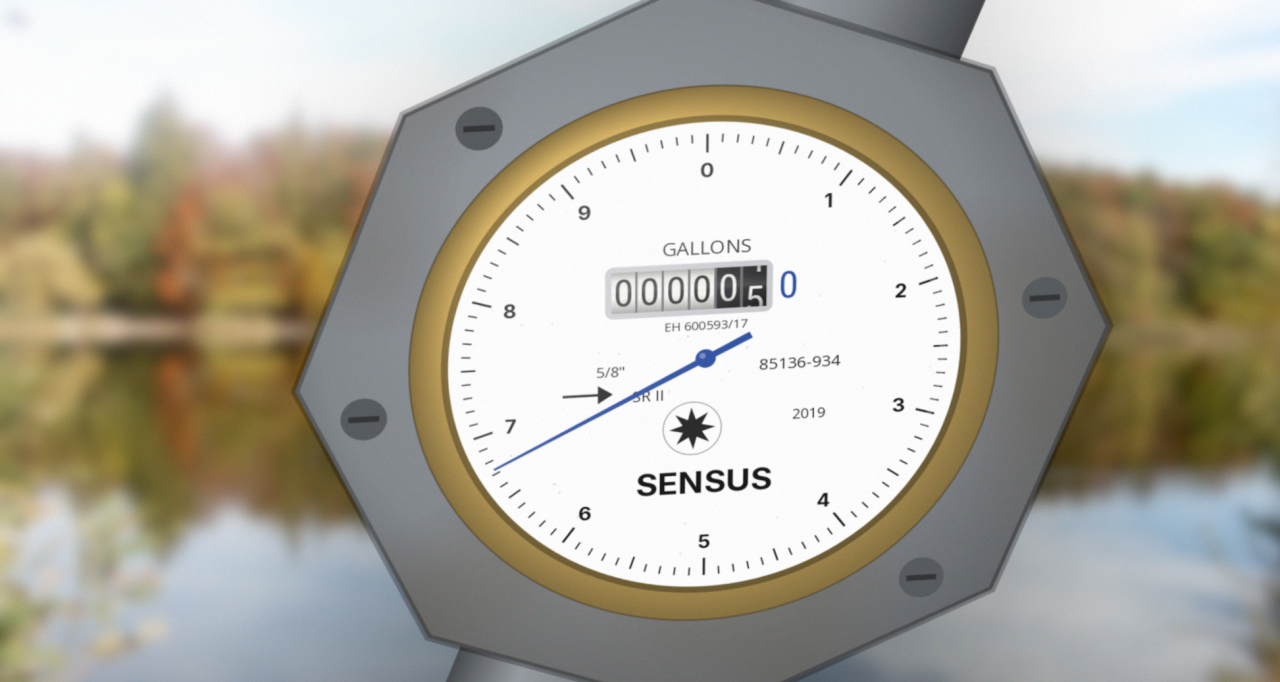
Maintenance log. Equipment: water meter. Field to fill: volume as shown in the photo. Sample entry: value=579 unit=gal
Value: value=46.7 unit=gal
